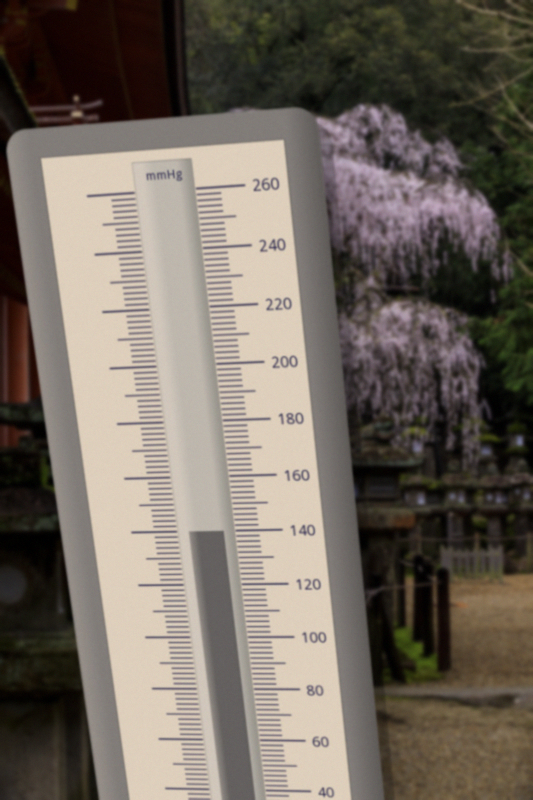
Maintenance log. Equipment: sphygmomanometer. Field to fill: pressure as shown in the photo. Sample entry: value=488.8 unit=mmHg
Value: value=140 unit=mmHg
